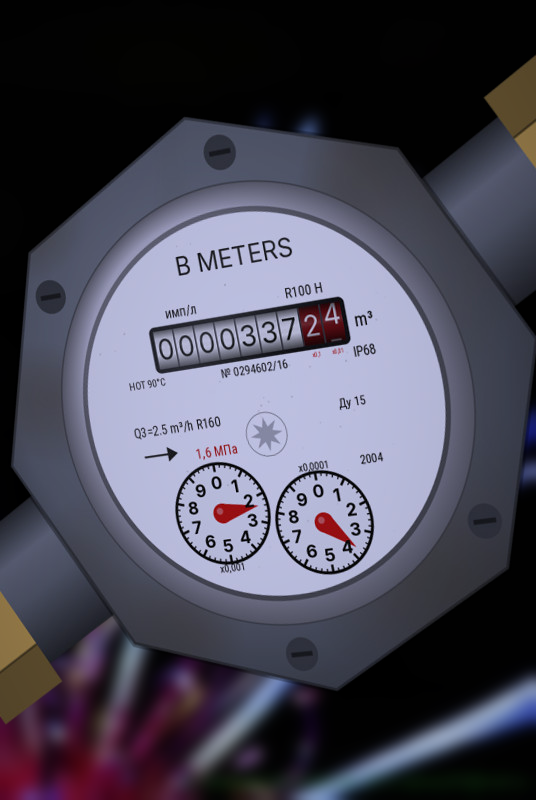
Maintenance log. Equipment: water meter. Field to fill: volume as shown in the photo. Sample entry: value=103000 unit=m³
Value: value=337.2423 unit=m³
